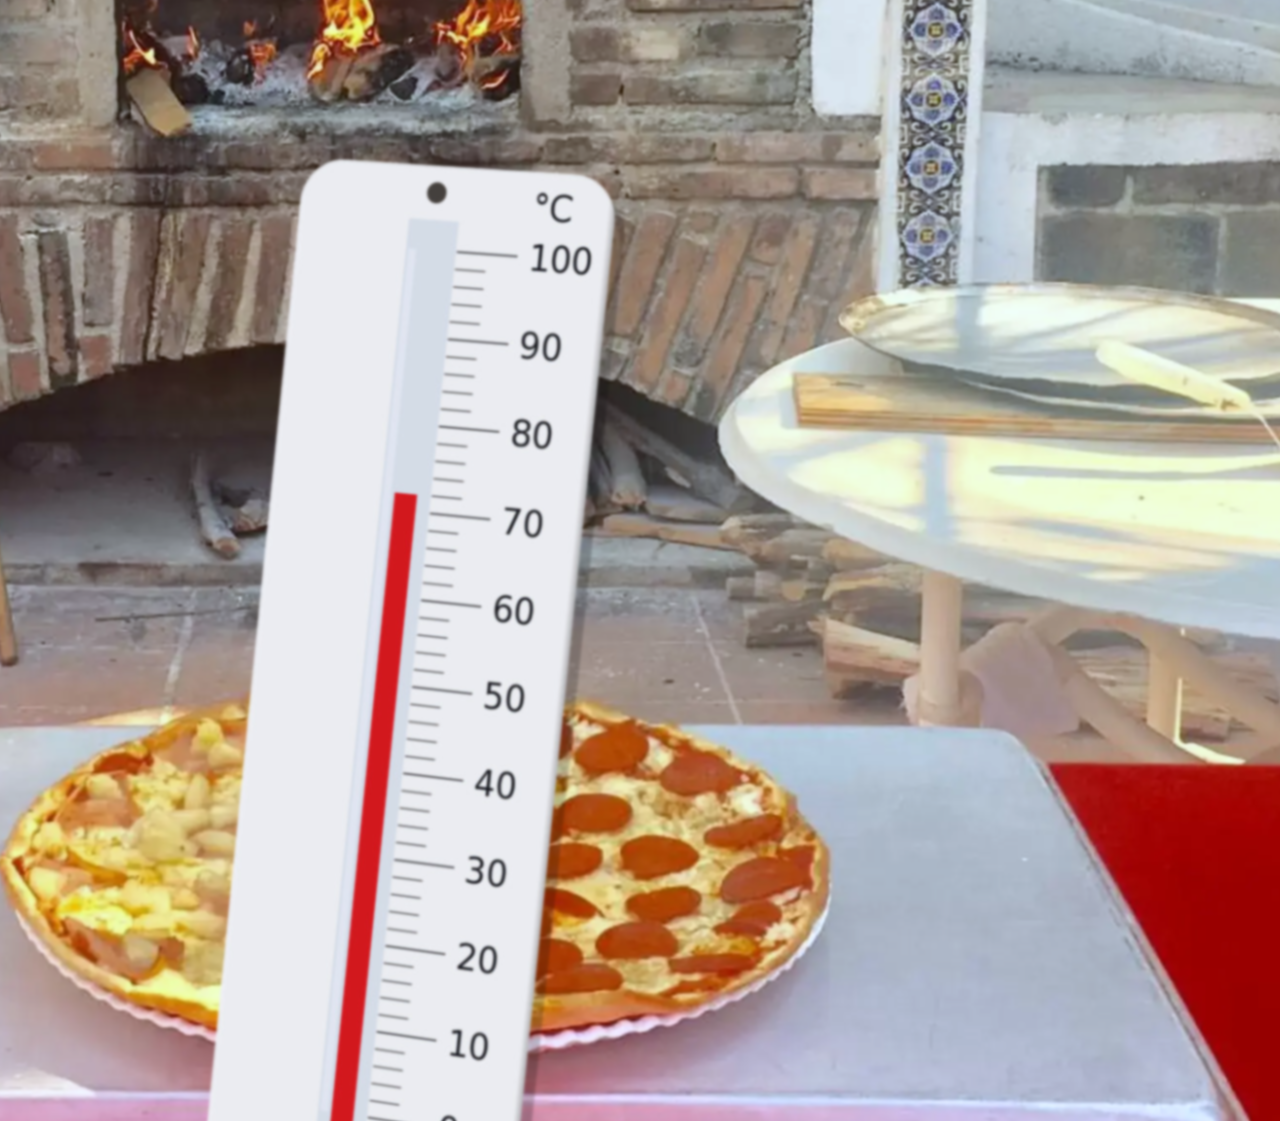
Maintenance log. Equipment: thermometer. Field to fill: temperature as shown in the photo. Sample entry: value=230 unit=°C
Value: value=72 unit=°C
